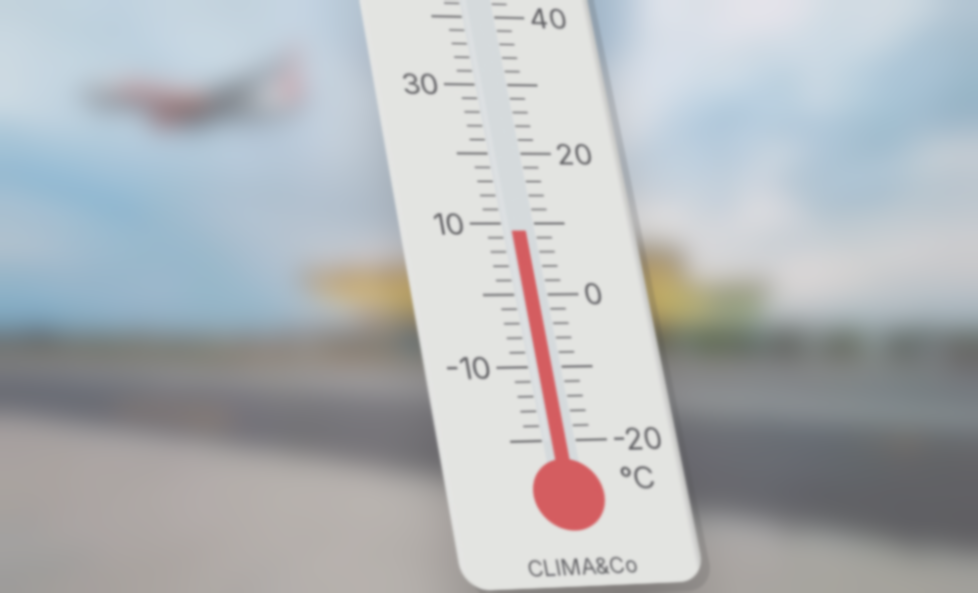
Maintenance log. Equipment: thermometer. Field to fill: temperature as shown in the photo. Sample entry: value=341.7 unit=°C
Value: value=9 unit=°C
